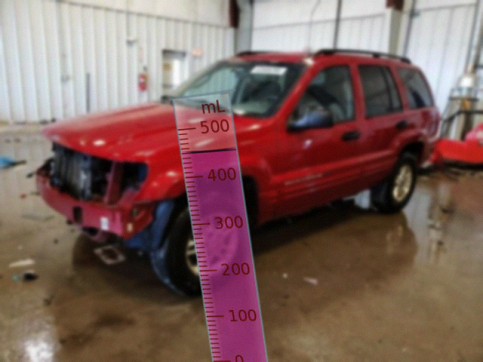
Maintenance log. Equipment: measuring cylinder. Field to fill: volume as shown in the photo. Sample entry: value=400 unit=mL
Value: value=450 unit=mL
